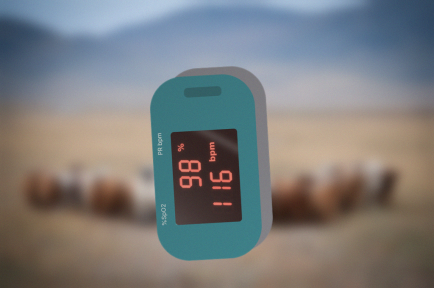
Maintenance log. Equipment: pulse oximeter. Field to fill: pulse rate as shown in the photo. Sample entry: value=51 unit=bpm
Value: value=116 unit=bpm
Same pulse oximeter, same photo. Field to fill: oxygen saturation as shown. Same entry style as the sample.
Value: value=98 unit=%
